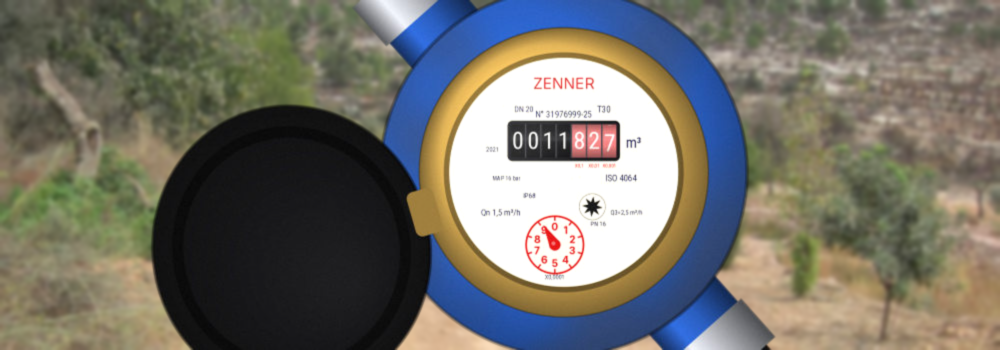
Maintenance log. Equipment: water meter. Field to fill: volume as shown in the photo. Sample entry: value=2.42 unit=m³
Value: value=11.8269 unit=m³
